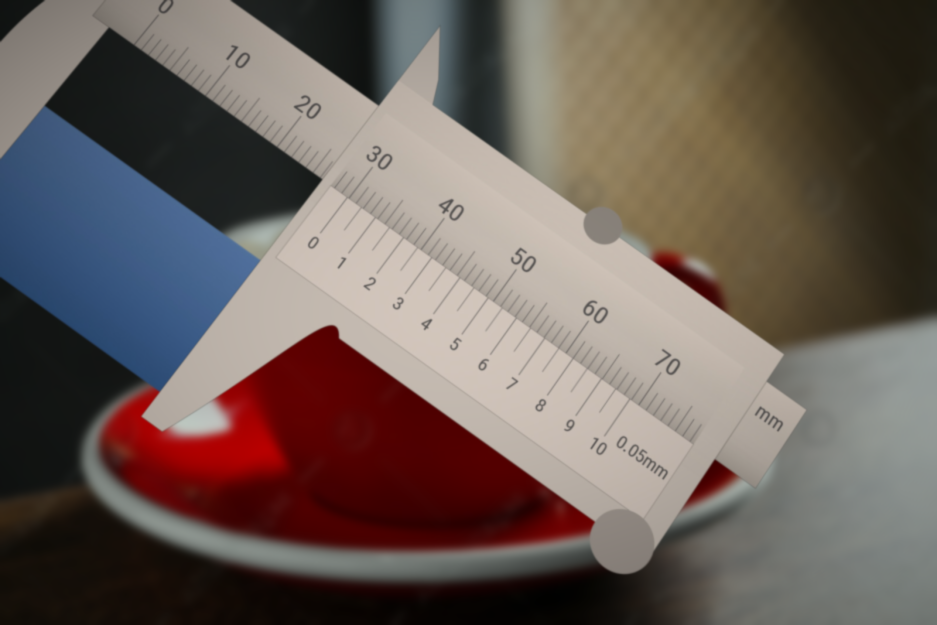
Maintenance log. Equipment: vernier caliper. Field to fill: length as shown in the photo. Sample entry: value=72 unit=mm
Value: value=29.8 unit=mm
